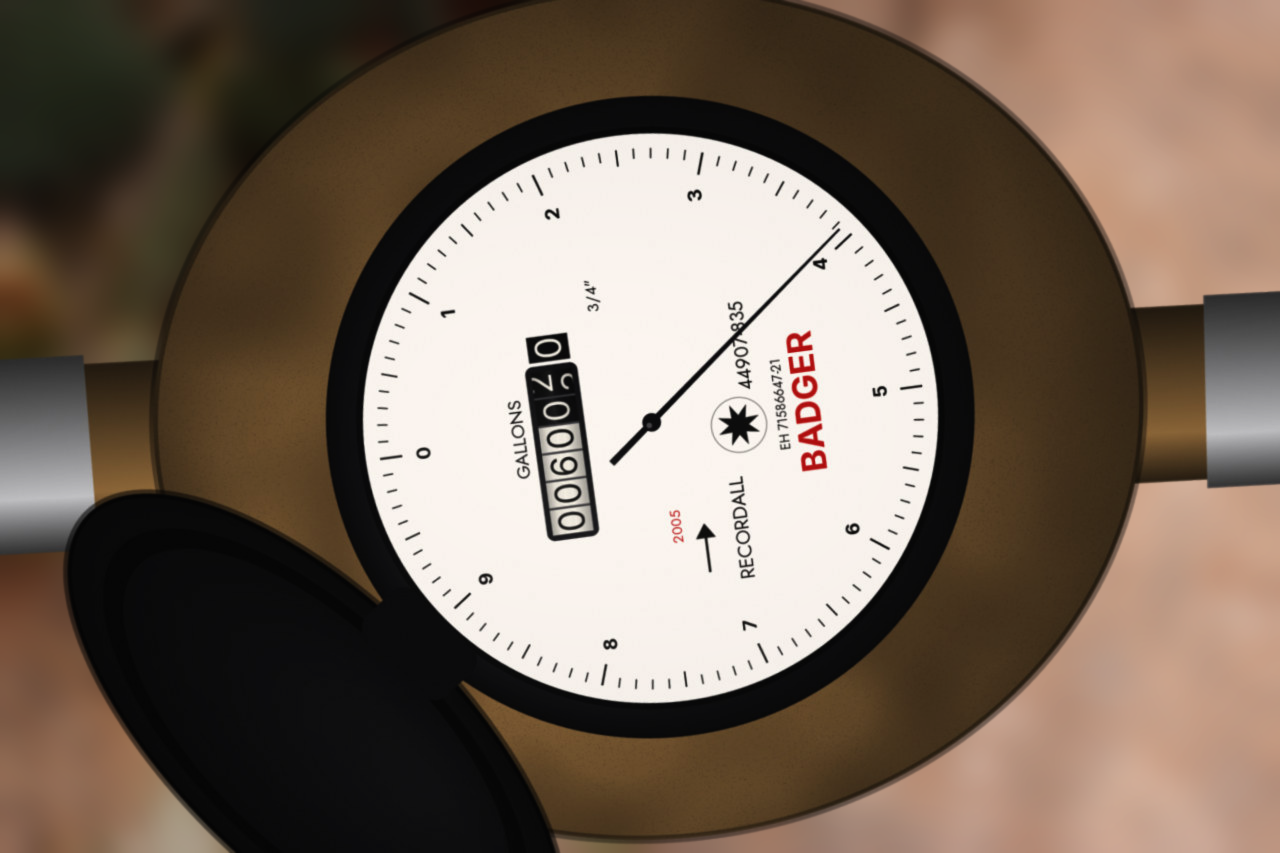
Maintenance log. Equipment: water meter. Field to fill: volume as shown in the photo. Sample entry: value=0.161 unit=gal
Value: value=60023.9 unit=gal
